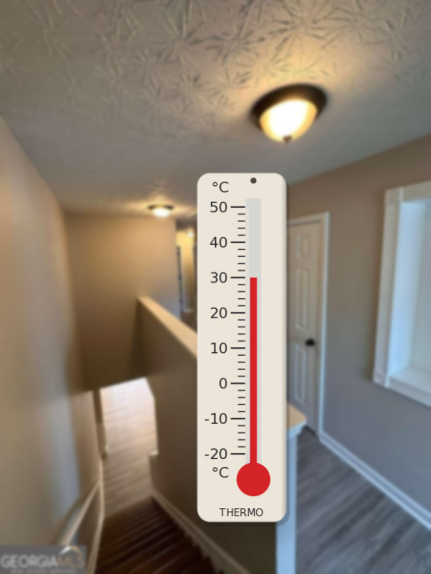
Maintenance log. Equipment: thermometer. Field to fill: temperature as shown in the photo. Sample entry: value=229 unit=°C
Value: value=30 unit=°C
